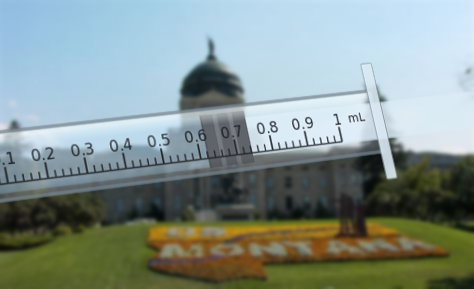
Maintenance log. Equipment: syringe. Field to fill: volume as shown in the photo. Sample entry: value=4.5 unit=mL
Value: value=0.62 unit=mL
